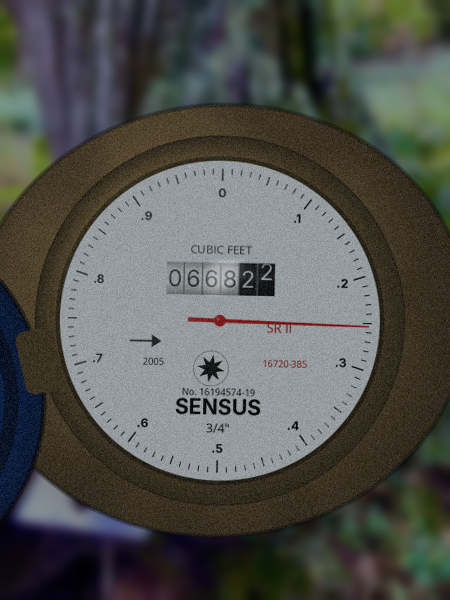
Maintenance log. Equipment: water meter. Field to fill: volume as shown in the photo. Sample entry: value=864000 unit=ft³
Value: value=66822.25 unit=ft³
